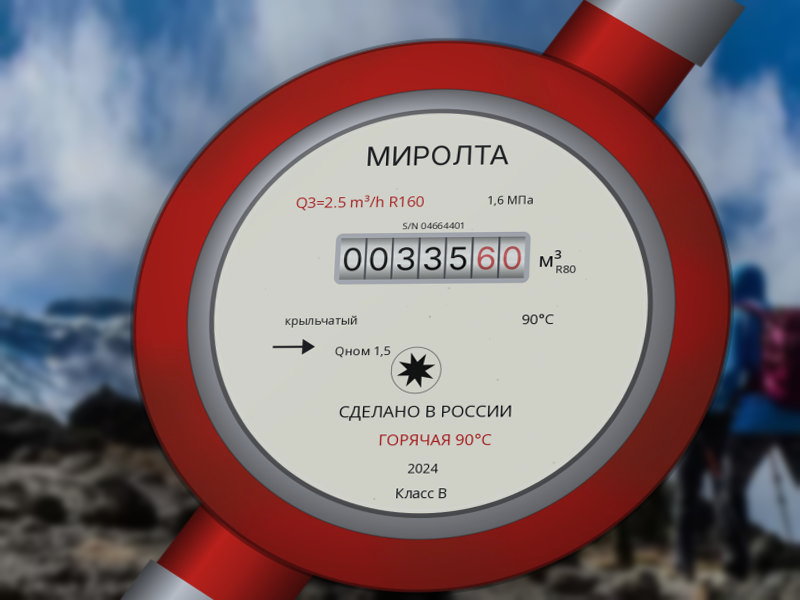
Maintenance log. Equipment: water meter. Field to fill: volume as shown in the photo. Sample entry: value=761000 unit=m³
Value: value=335.60 unit=m³
